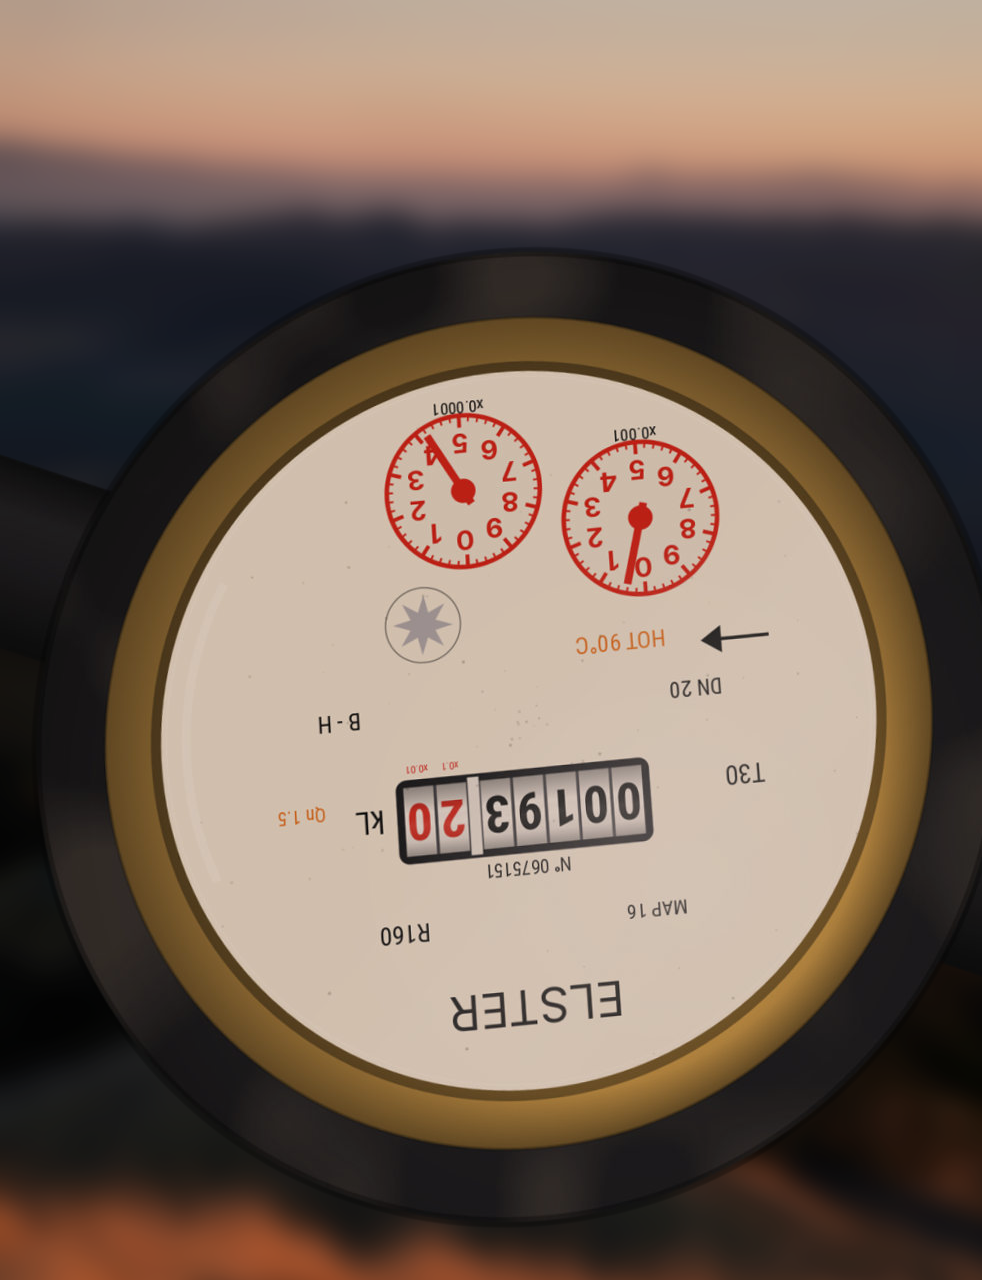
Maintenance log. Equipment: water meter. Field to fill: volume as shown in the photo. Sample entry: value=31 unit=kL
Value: value=193.2004 unit=kL
